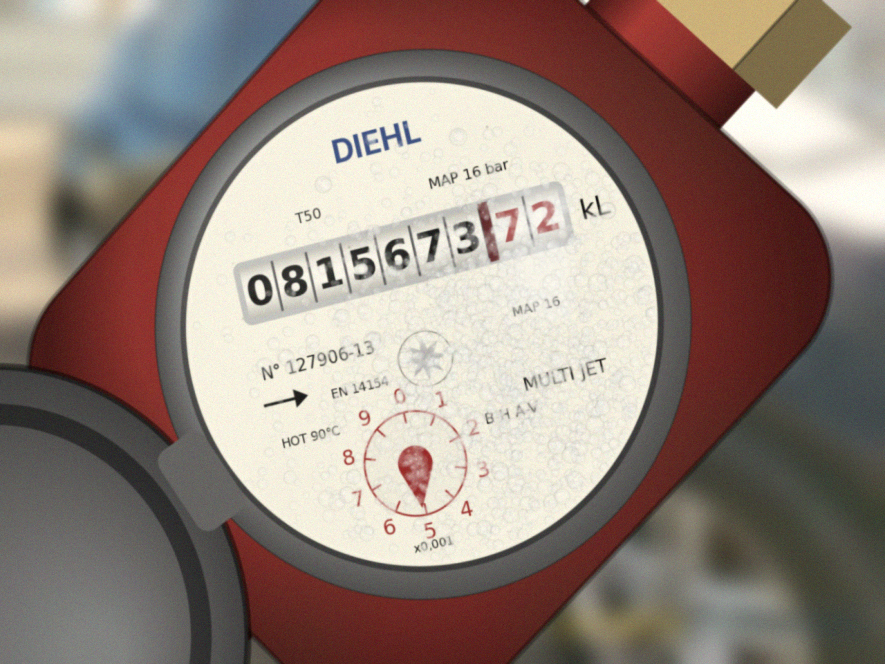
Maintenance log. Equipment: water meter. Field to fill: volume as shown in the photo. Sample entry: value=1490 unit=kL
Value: value=815673.725 unit=kL
